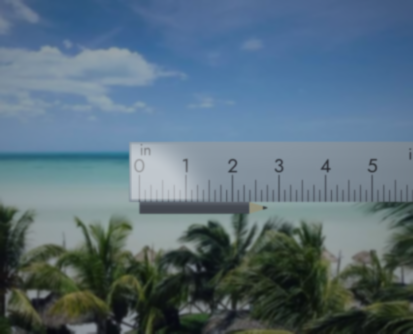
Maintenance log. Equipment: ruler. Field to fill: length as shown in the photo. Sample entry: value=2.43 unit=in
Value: value=2.75 unit=in
